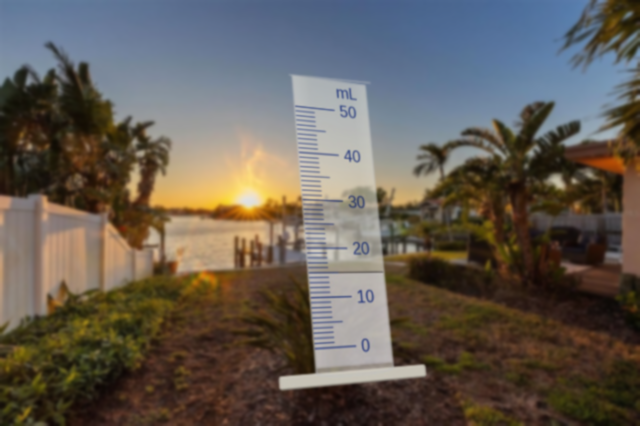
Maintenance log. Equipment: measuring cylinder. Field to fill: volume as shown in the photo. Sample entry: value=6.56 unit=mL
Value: value=15 unit=mL
